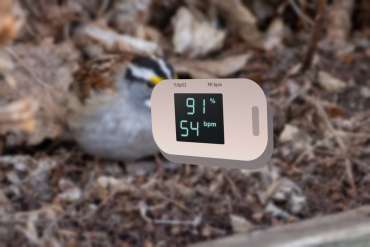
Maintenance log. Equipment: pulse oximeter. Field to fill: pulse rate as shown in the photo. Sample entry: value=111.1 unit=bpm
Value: value=54 unit=bpm
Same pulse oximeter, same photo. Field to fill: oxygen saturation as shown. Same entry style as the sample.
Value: value=91 unit=%
